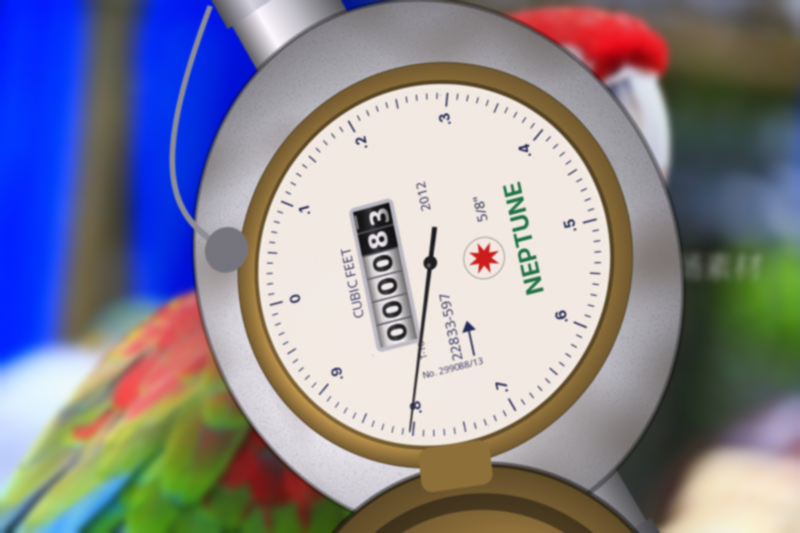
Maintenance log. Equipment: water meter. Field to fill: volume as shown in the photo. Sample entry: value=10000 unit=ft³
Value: value=82.80 unit=ft³
